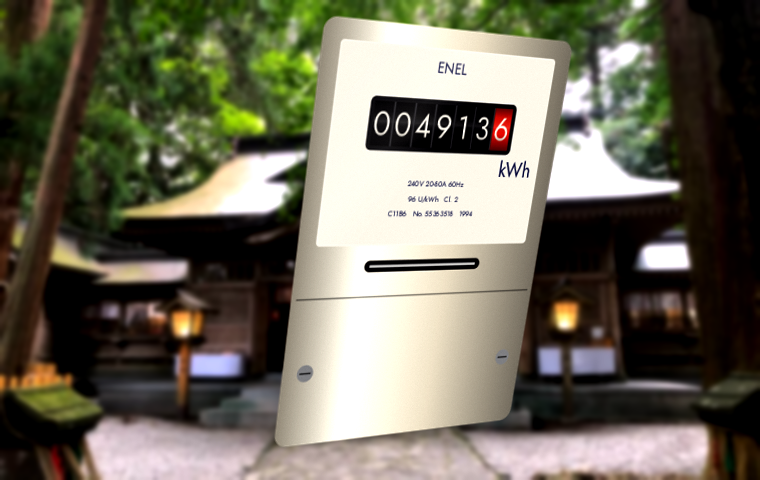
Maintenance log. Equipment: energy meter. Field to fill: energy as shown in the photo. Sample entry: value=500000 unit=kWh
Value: value=4913.6 unit=kWh
